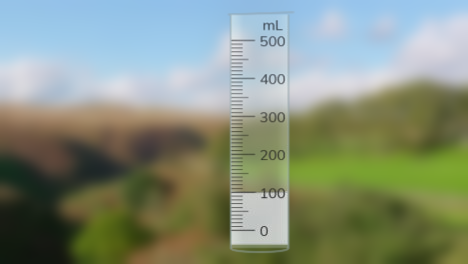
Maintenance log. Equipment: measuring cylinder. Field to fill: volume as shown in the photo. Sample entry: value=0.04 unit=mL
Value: value=100 unit=mL
